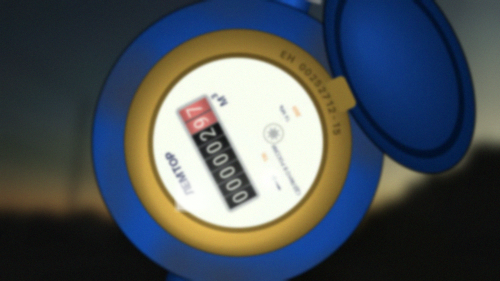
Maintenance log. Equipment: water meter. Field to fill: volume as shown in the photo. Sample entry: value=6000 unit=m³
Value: value=2.97 unit=m³
